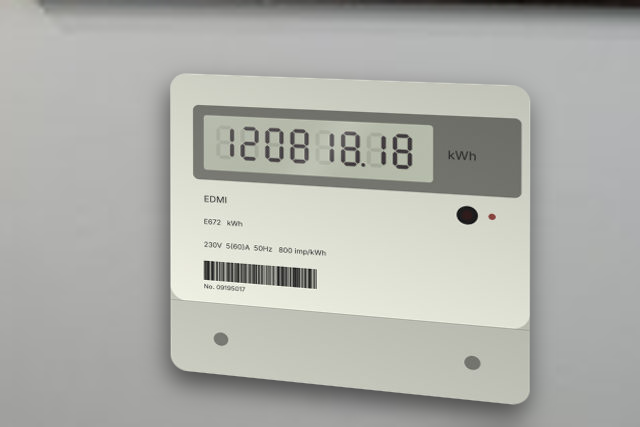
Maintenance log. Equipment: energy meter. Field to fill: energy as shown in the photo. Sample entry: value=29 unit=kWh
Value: value=120818.18 unit=kWh
